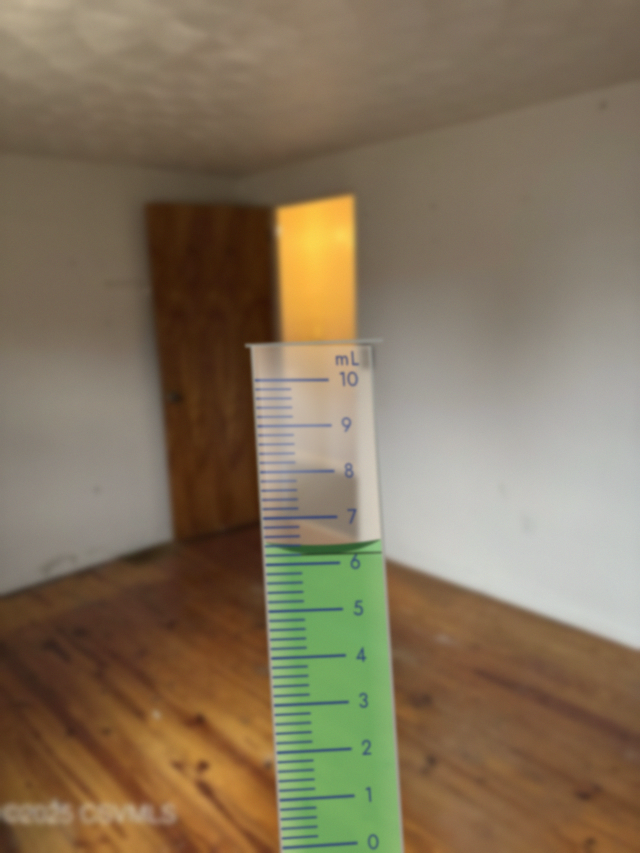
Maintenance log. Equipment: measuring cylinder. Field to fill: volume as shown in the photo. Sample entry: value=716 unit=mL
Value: value=6.2 unit=mL
